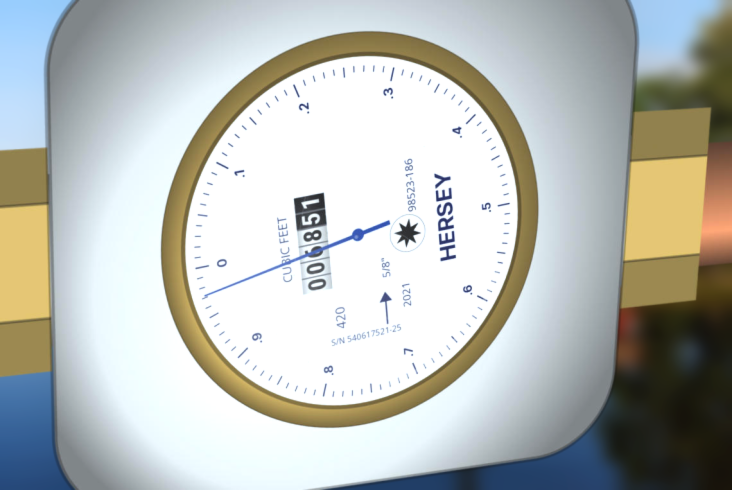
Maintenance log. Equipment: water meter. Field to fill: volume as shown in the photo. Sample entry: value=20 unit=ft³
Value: value=6850.97 unit=ft³
